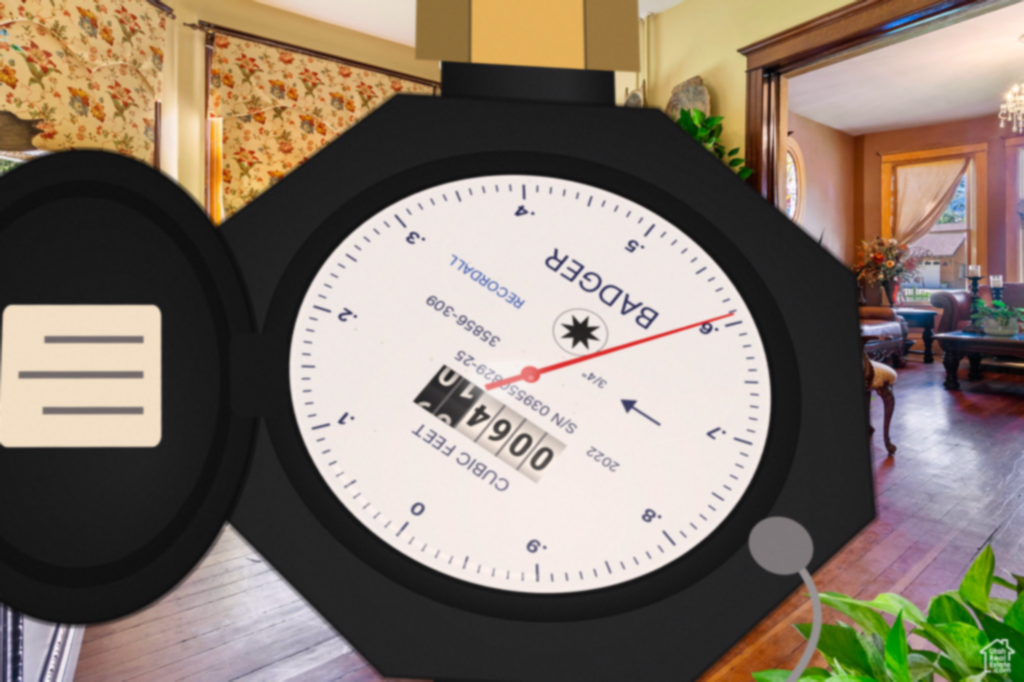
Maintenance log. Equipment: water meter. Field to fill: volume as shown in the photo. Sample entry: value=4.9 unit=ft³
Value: value=6409.59 unit=ft³
